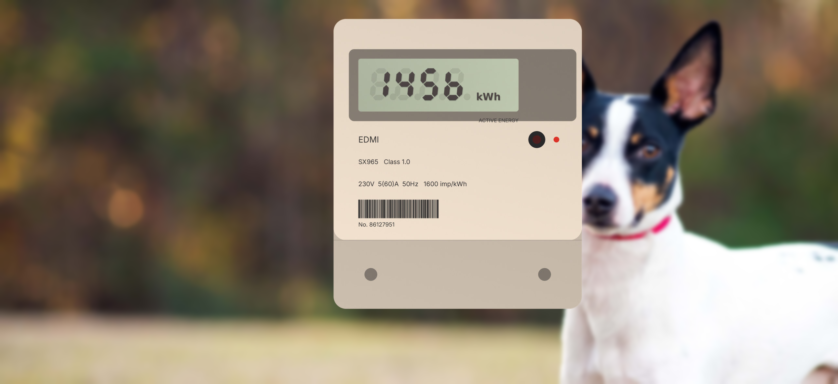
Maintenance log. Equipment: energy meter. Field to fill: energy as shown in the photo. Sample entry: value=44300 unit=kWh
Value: value=1456 unit=kWh
